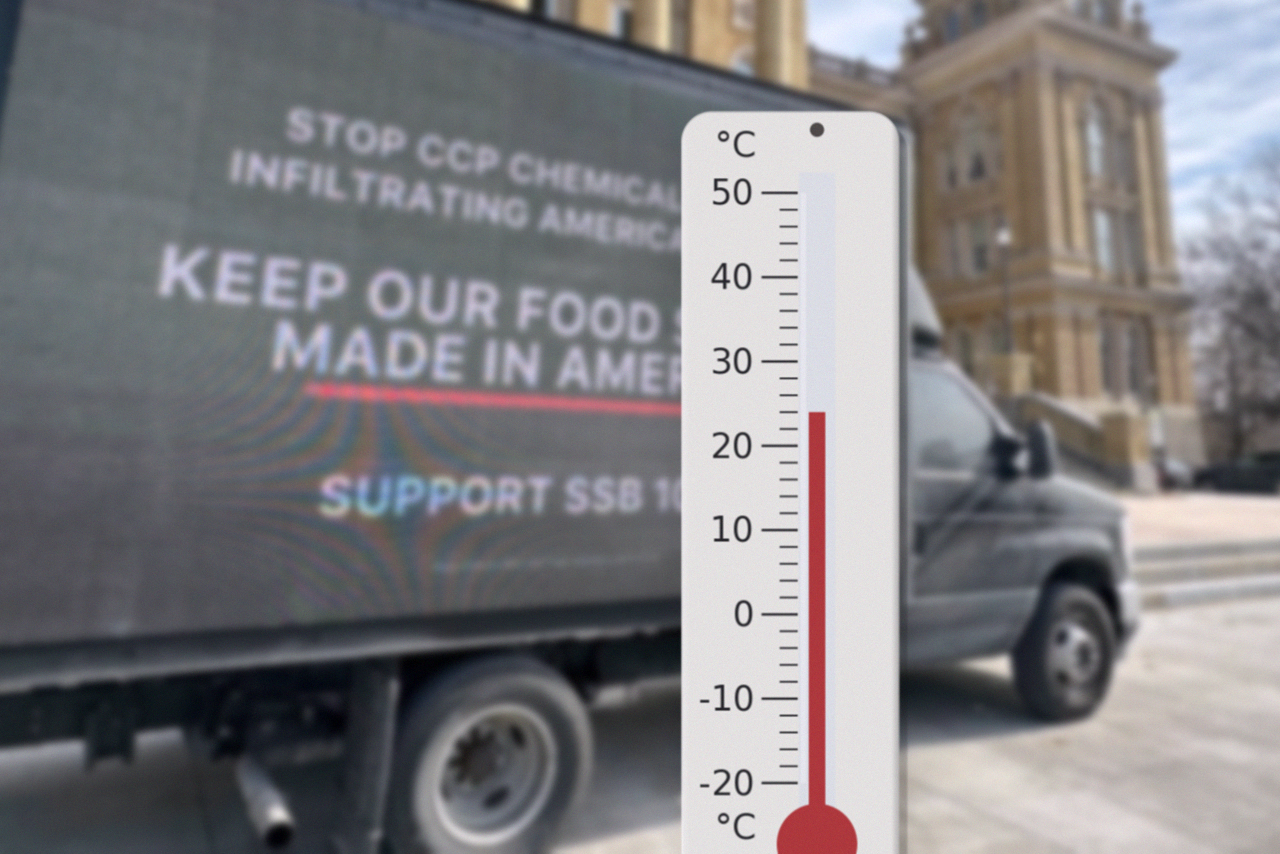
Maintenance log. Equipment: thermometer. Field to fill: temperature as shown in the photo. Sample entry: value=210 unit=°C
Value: value=24 unit=°C
